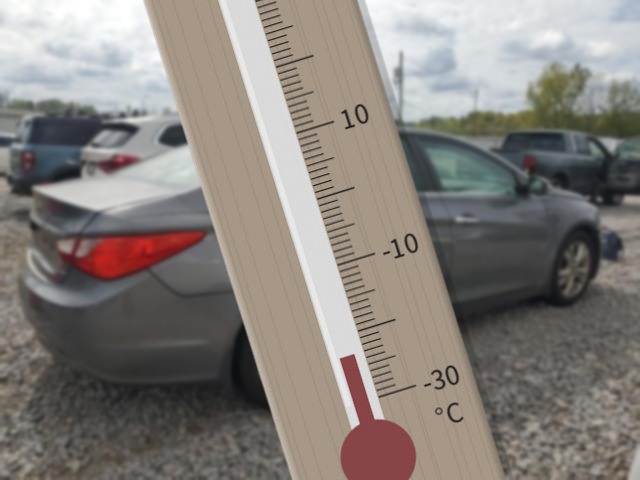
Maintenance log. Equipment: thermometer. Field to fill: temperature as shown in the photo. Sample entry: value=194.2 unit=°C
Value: value=-23 unit=°C
